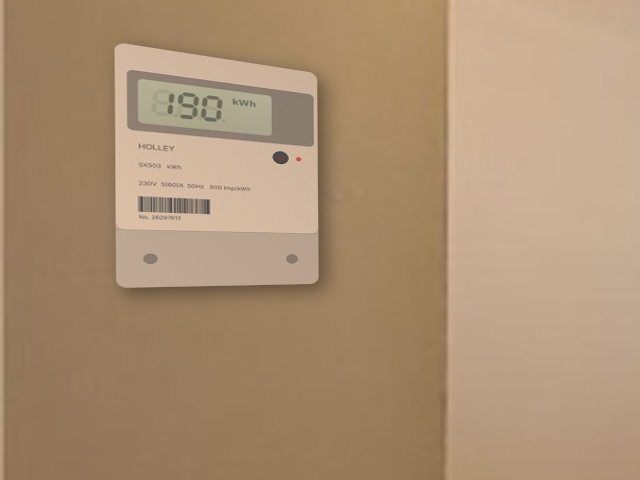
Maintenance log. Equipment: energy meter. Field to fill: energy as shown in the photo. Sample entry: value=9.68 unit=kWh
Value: value=190 unit=kWh
